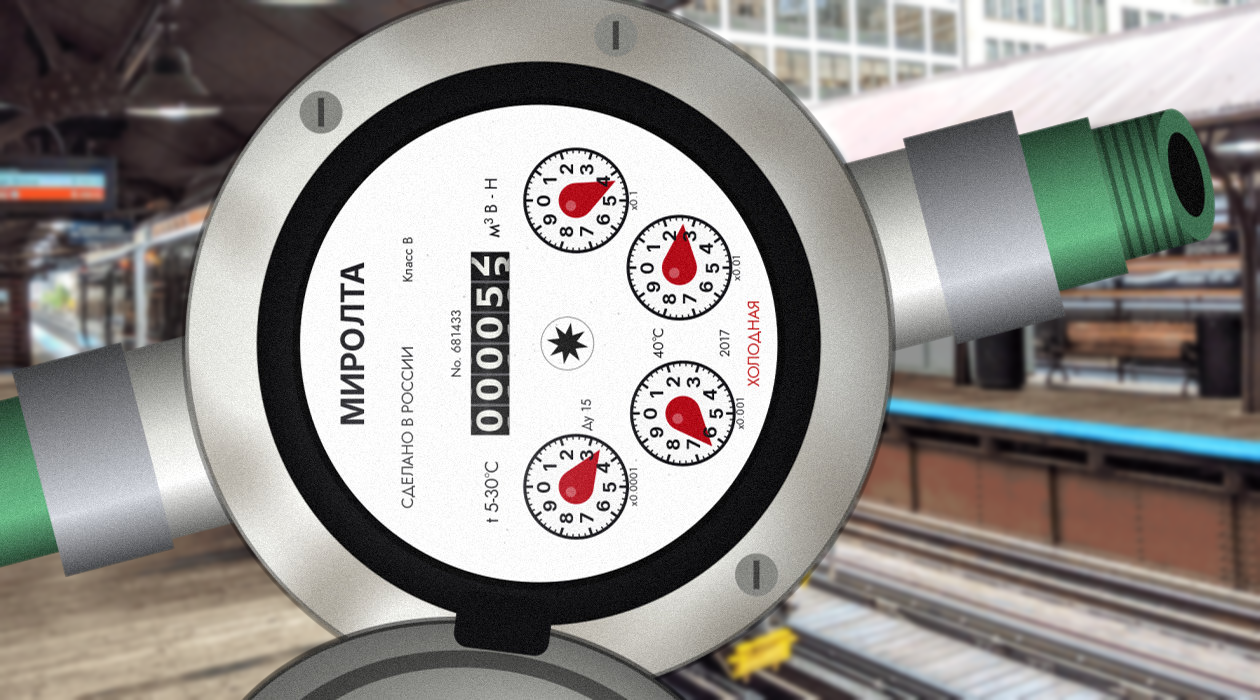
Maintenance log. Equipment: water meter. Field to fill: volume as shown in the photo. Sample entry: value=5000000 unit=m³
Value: value=52.4263 unit=m³
